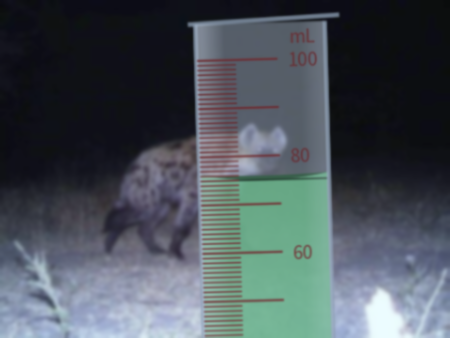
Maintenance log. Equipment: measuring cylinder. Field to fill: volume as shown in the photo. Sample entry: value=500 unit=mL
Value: value=75 unit=mL
